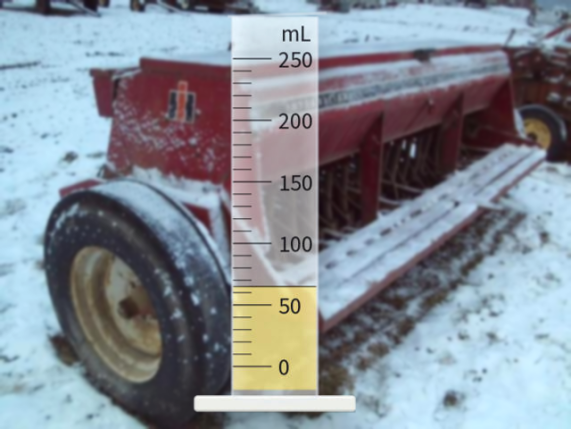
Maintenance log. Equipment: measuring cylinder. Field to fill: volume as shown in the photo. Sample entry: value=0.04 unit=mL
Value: value=65 unit=mL
